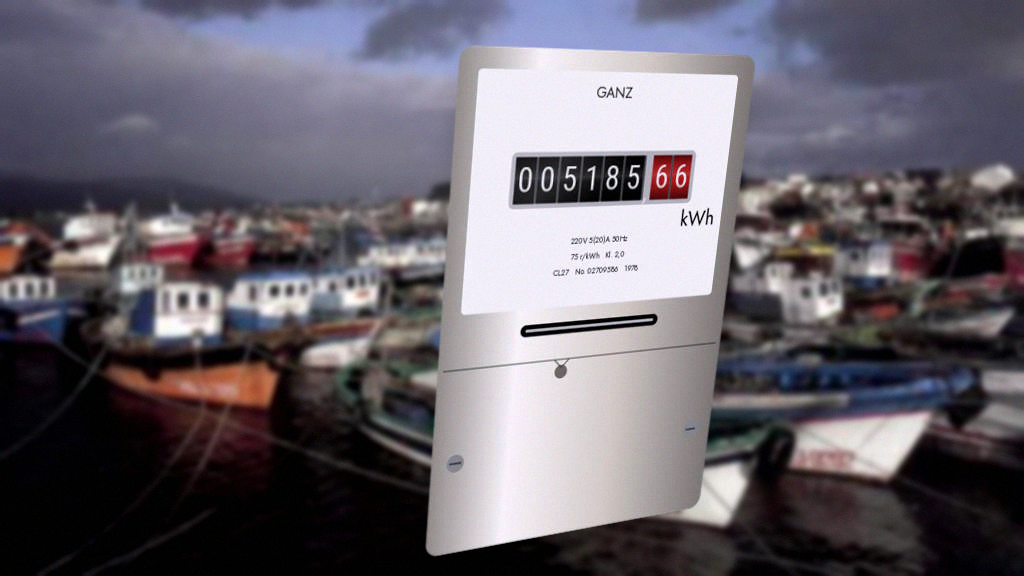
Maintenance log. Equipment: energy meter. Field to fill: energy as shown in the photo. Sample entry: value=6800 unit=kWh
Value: value=5185.66 unit=kWh
